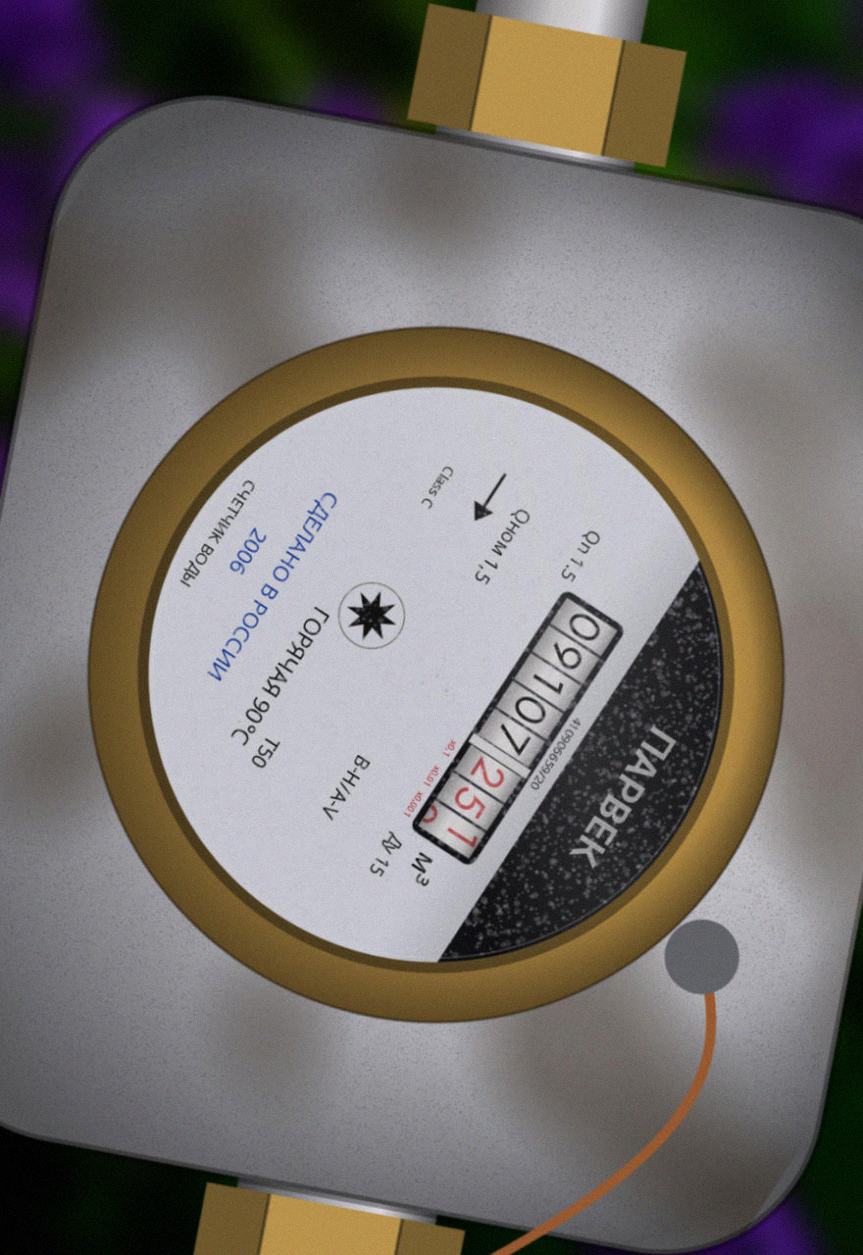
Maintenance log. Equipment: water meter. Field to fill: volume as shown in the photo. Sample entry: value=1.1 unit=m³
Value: value=9107.251 unit=m³
